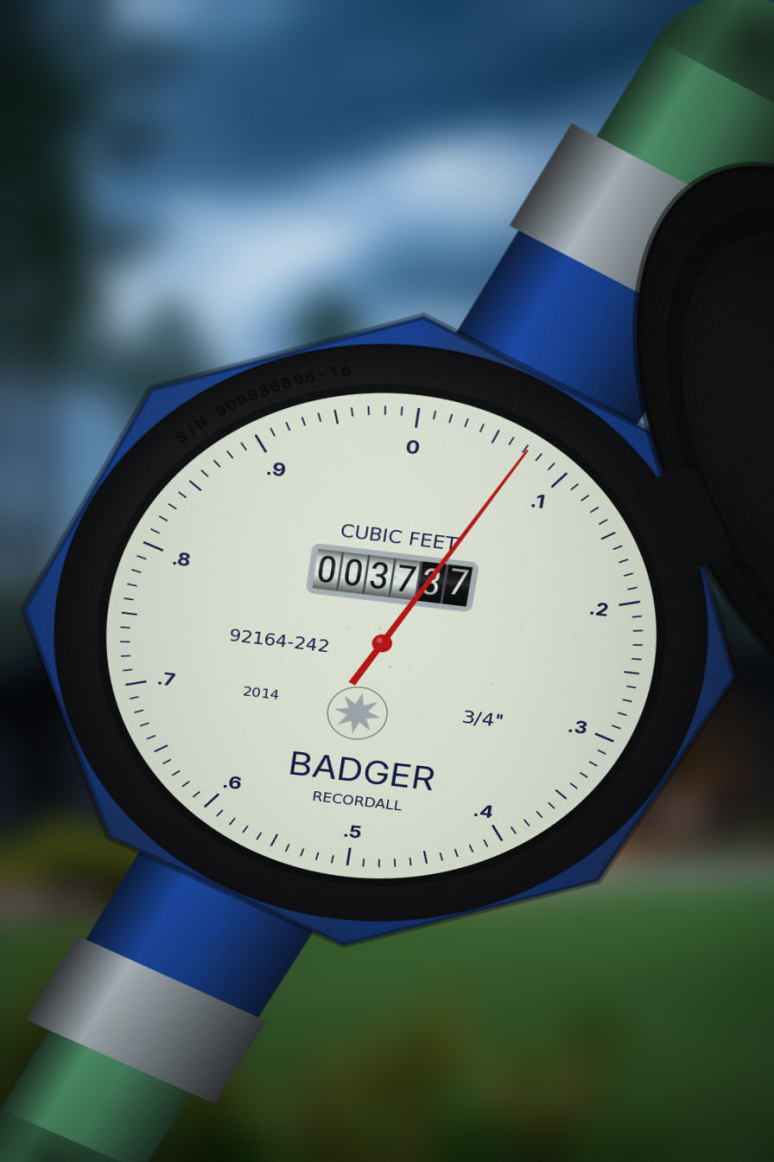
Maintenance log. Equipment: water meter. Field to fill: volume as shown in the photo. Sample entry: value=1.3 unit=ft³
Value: value=3737.07 unit=ft³
